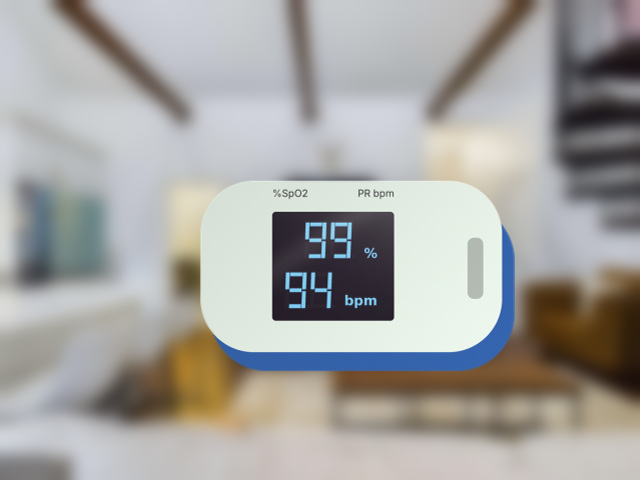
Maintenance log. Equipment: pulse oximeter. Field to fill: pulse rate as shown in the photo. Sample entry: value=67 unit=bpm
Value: value=94 unit=bpm
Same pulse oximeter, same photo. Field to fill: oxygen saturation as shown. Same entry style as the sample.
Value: value=99 unit=%
